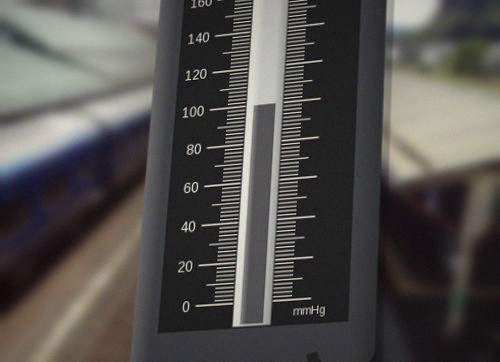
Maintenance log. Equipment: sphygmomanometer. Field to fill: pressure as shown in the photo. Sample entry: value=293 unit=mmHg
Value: value=100 unit=mmHg
